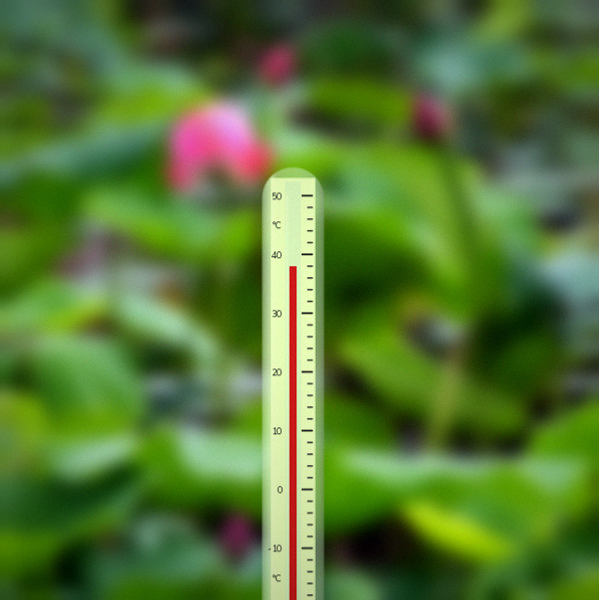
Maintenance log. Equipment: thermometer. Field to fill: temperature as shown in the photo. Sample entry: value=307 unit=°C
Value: value=38 unit=°C
